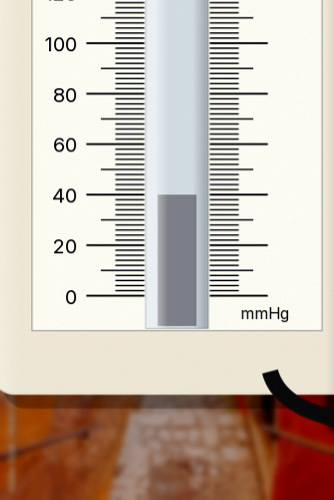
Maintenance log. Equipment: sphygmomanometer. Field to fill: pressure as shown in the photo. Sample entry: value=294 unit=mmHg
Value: value=40 unit=mmHg
